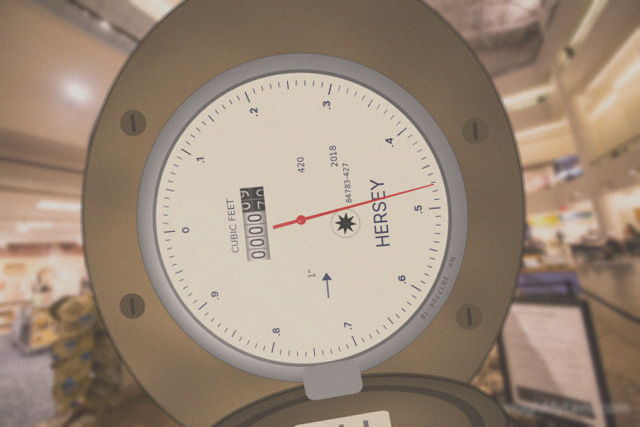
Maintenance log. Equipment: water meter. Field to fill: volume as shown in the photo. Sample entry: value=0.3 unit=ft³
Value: value=69.47 unit=ft³
